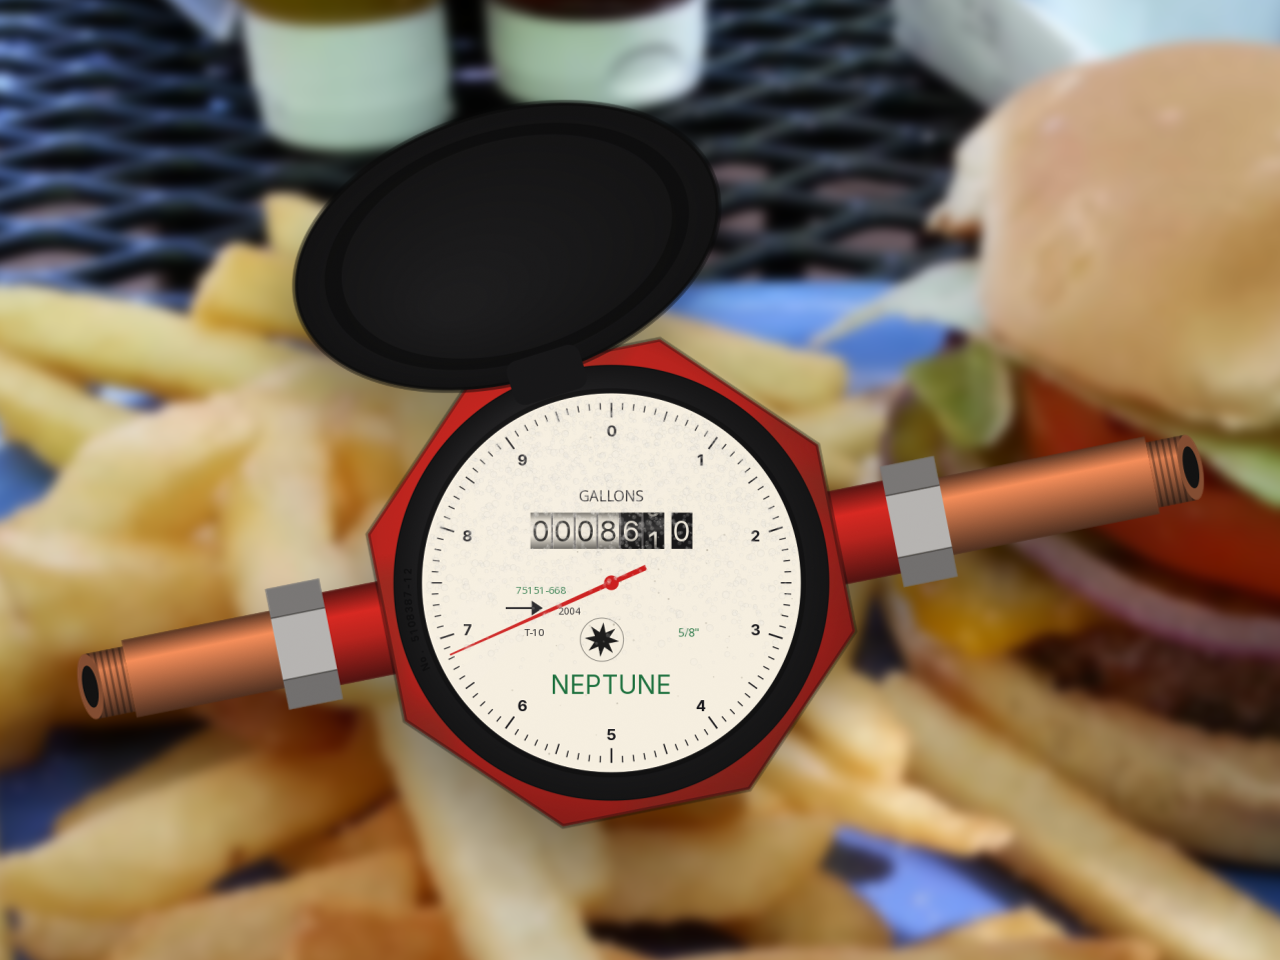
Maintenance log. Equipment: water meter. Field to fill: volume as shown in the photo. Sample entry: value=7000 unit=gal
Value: value=8606.8 unit=gal
